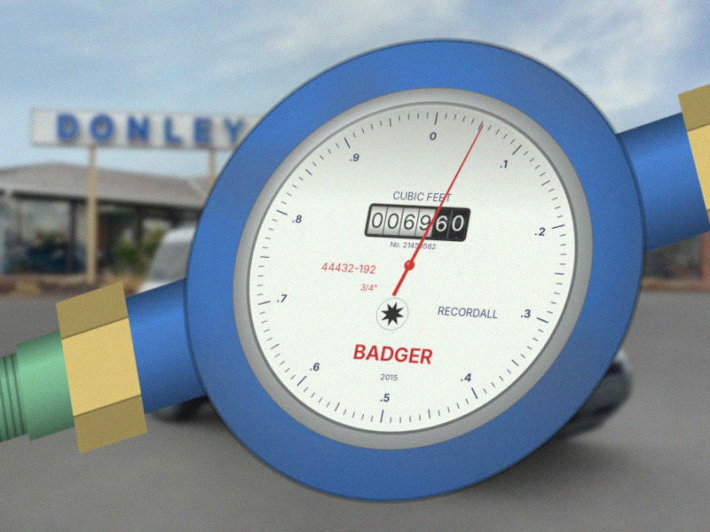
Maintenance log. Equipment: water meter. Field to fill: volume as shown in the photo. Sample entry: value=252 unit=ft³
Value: value=6960.05 unit=ft³
